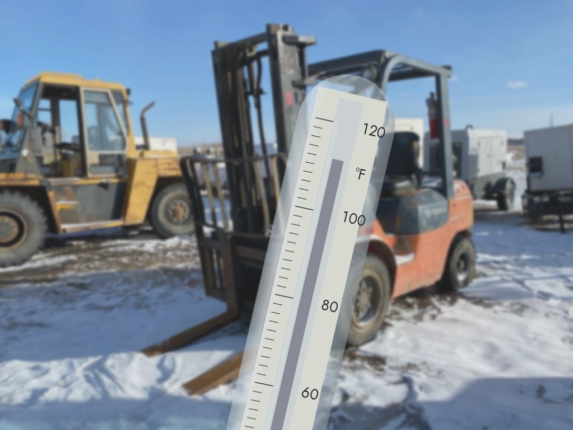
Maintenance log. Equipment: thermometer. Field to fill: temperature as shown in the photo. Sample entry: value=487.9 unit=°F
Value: value=112 unit=°F
